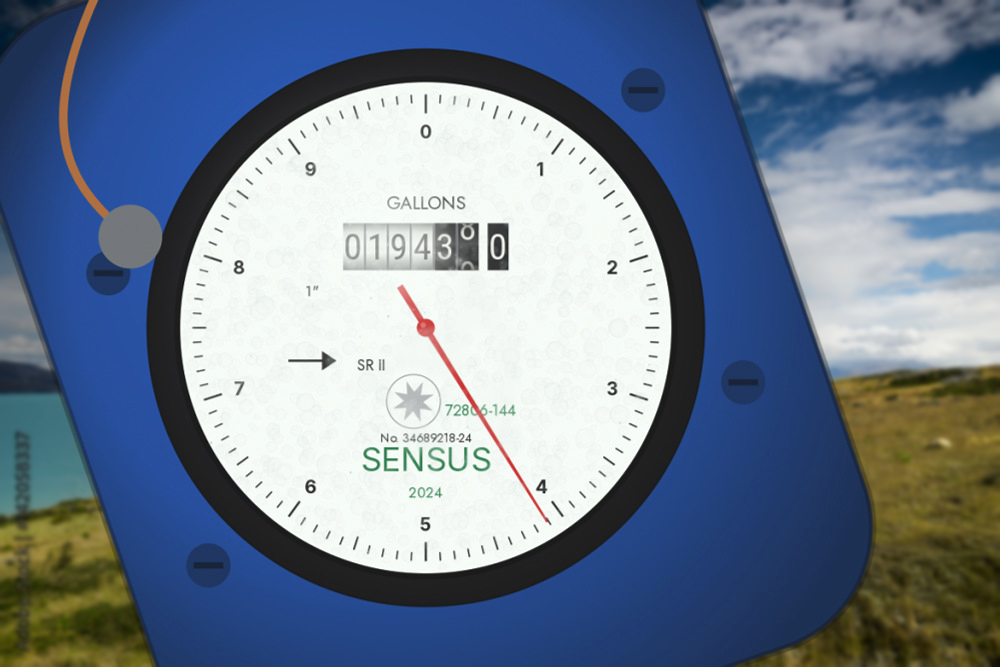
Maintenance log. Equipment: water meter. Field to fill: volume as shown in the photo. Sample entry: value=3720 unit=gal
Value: value=194384.1 unit=gal
